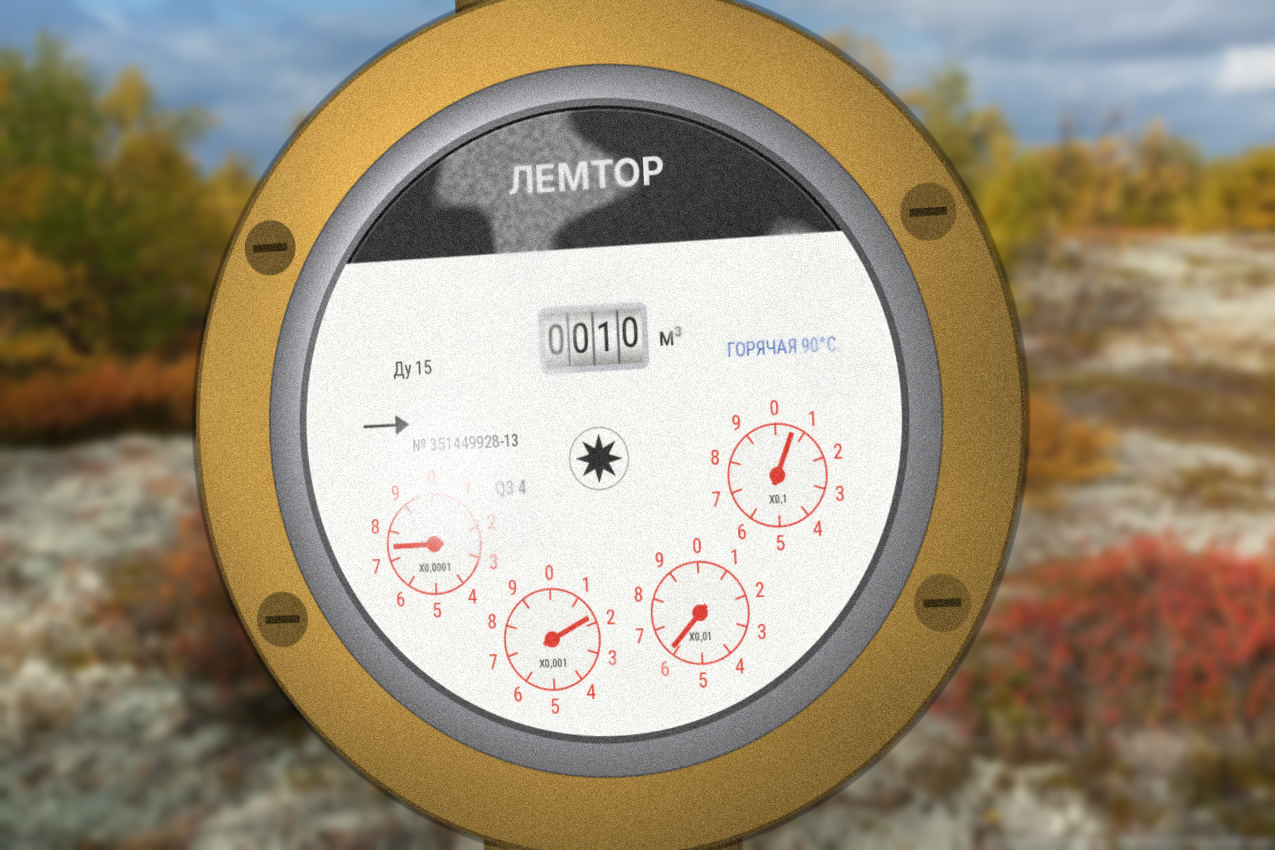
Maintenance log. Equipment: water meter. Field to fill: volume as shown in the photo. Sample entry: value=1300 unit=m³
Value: value=10.0617 unit=m³
